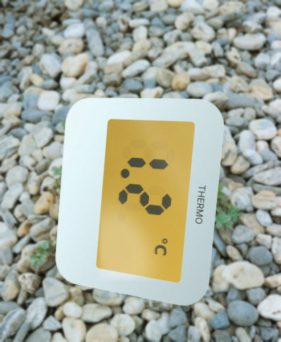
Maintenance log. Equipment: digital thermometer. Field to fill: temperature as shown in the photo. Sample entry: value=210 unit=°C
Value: value=1.2 unit=°C
